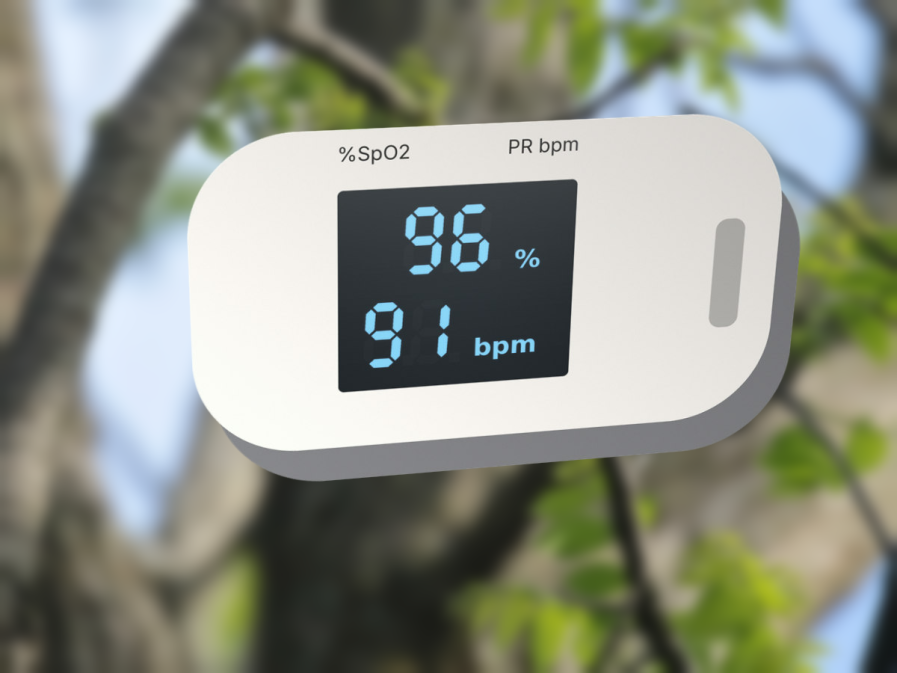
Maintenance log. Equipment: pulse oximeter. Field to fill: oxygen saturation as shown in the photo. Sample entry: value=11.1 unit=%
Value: value=96 unit=%
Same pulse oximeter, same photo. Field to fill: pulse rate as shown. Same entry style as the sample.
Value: value=91 unit=bpm
